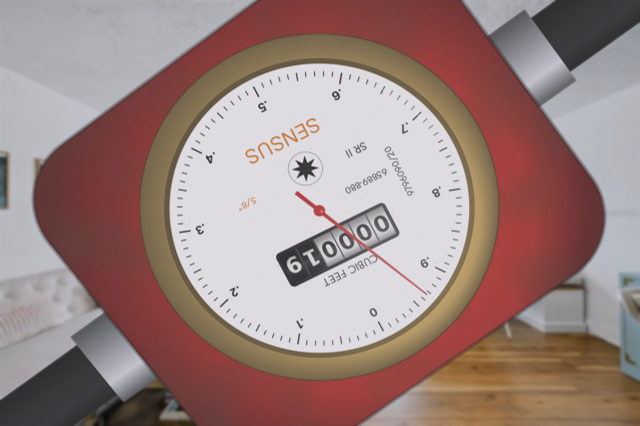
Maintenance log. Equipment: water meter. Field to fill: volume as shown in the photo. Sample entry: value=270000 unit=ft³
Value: value=18.93 unit=ft³
